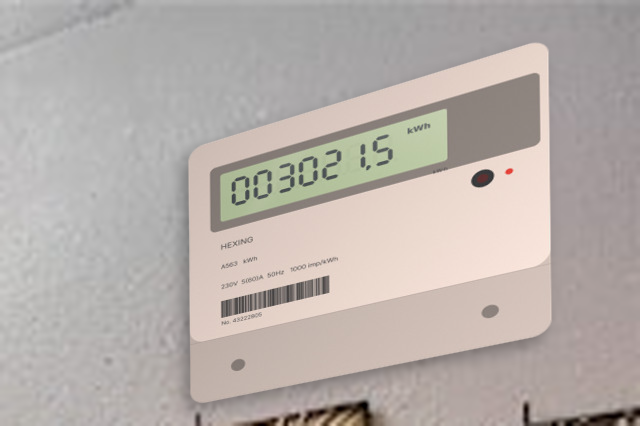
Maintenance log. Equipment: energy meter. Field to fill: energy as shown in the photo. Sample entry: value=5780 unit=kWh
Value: value=3021.5 unit=kWh
